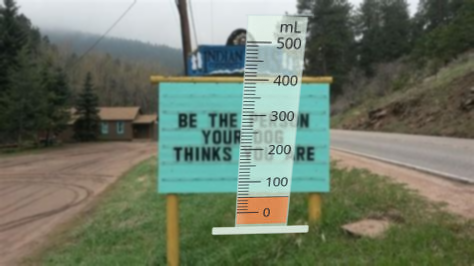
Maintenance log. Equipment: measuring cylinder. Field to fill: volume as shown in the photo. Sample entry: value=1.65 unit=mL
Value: value=50 unit=mL
